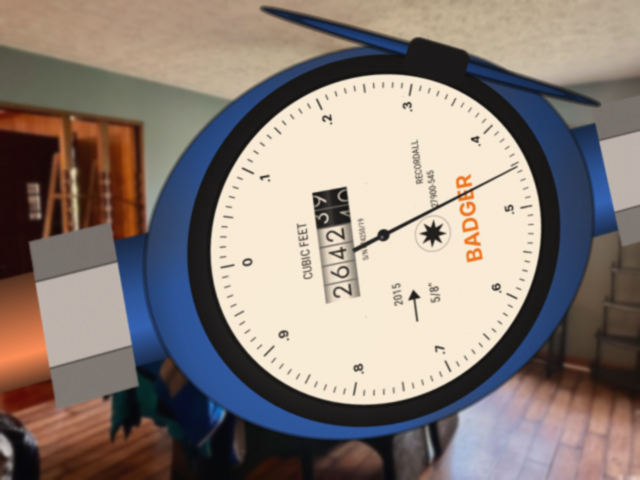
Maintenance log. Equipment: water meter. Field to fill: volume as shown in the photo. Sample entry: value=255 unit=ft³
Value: value=264239.45 unit=ft³
